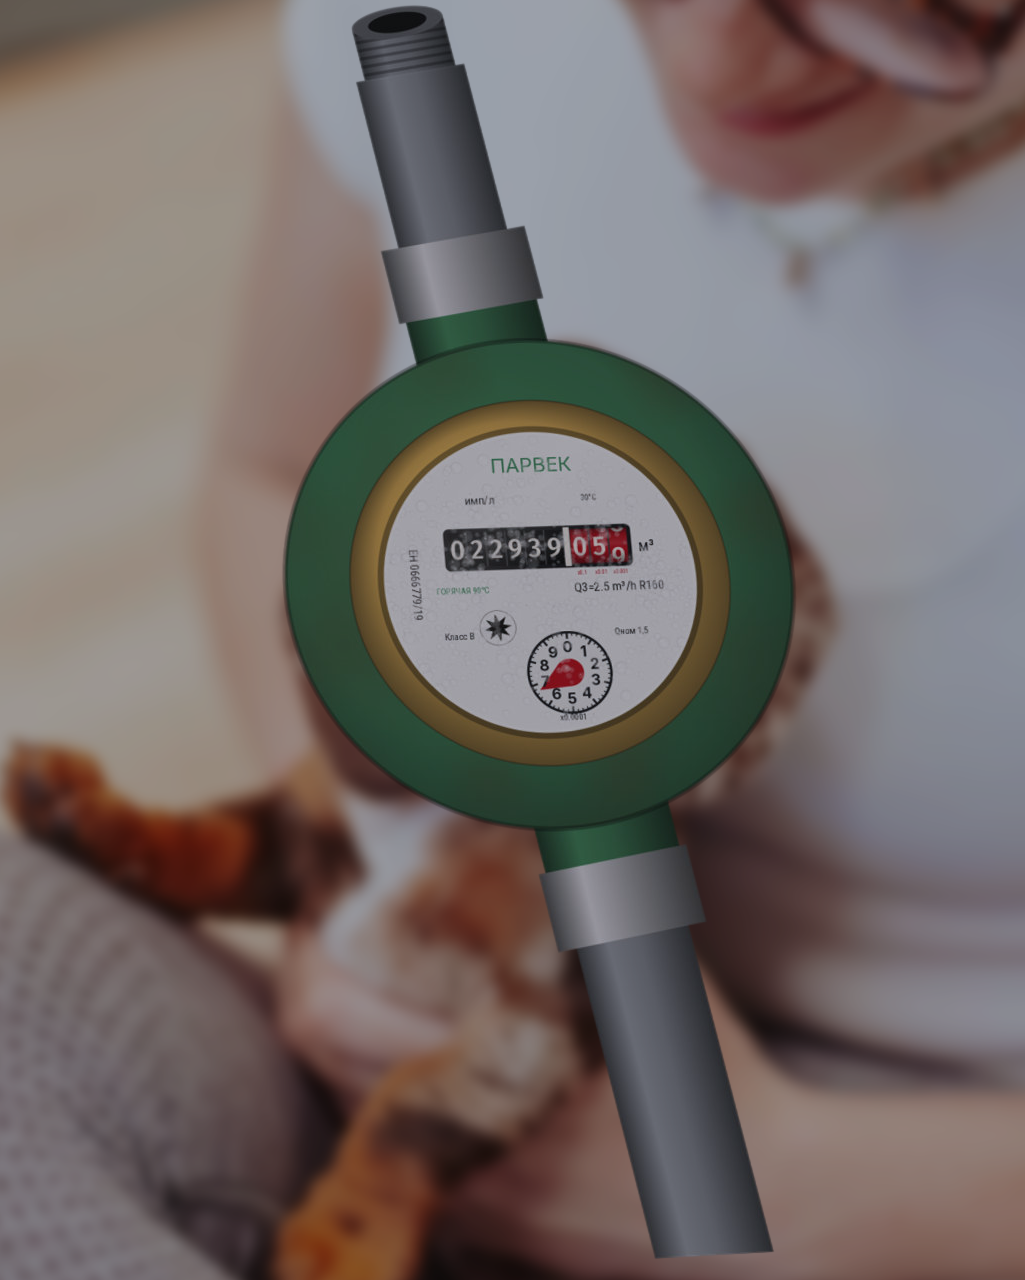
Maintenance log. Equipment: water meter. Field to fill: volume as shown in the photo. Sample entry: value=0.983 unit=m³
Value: value=22939.0586 unit=m³
